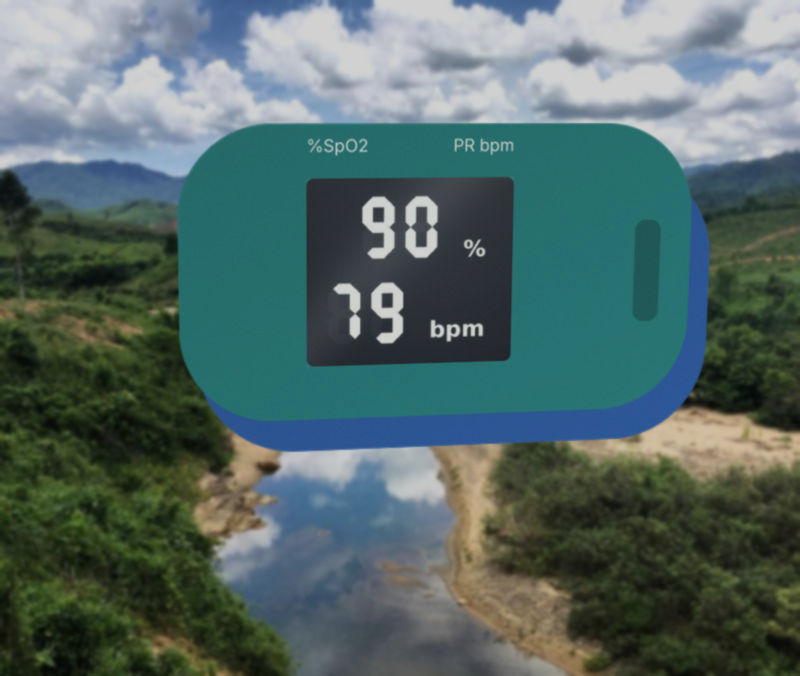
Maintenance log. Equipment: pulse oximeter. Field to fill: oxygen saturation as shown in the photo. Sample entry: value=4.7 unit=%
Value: value=90 unit=%
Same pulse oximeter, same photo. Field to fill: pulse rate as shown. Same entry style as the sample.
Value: value=79 unit=bpm
